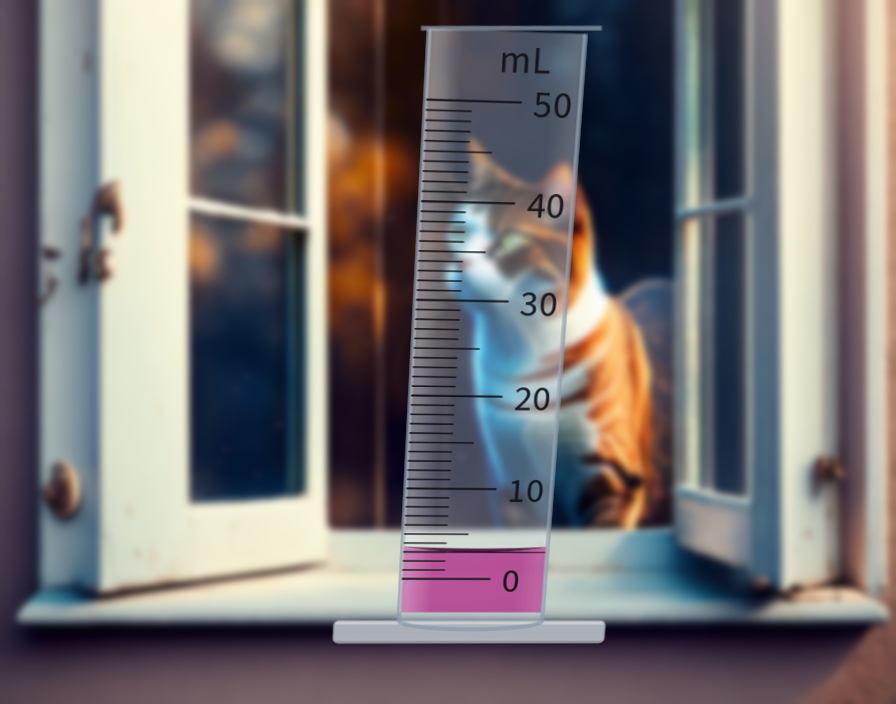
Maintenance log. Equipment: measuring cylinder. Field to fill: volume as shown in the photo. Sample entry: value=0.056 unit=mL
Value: value=3 unit=mL
